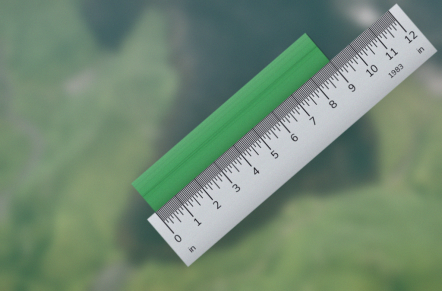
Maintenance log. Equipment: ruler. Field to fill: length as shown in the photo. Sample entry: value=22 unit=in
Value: value=9 unit=in
